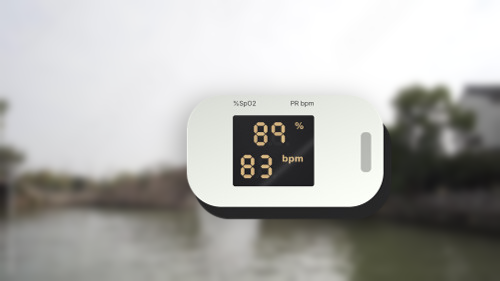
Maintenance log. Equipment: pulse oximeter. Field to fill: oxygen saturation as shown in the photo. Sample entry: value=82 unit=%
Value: value=89 unit=%
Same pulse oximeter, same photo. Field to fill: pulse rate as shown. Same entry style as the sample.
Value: value=83 unit=bpm
